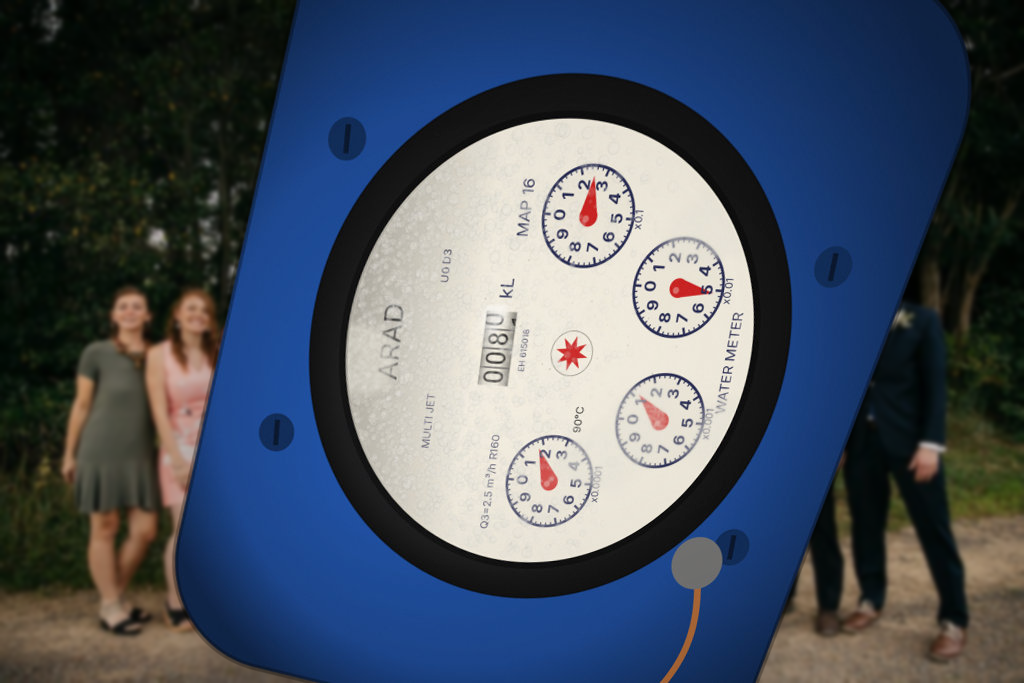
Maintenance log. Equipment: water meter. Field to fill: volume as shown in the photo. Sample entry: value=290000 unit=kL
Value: value=80.2511 unit=kL
